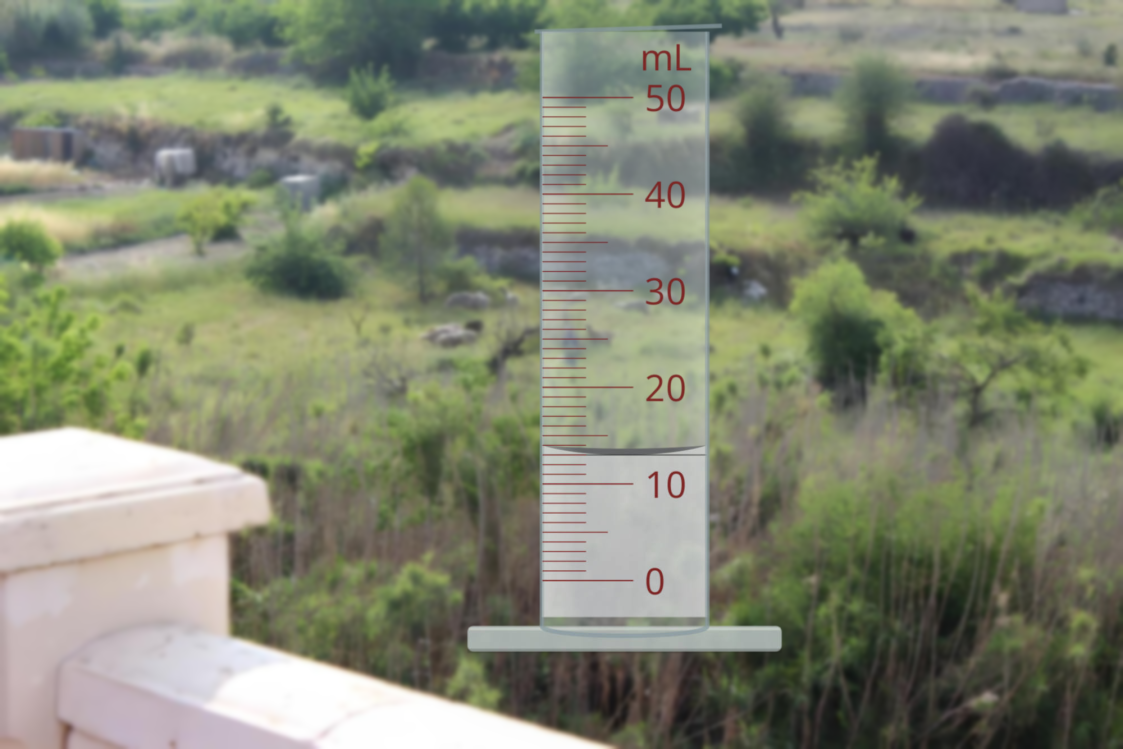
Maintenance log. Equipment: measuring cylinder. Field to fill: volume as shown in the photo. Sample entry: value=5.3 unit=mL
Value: value=13 unit=mL
